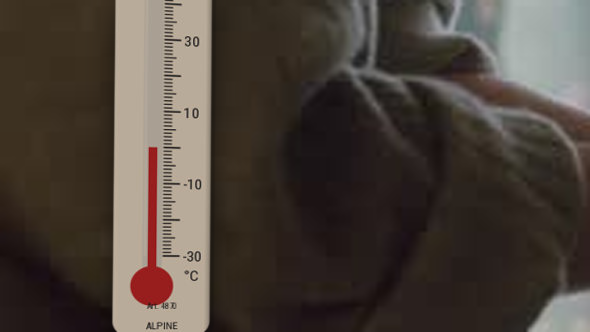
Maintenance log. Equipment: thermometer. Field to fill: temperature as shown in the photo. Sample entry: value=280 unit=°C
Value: value=0 unit=°C
